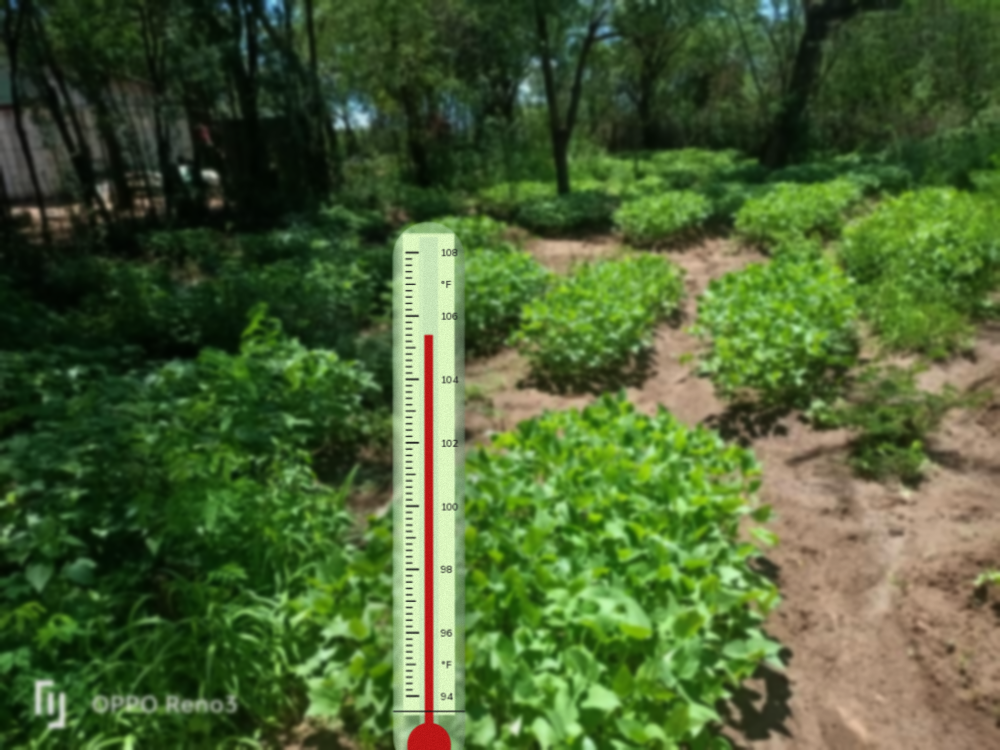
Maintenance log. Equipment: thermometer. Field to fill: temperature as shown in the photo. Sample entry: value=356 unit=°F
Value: value=105.4 unit=°F
